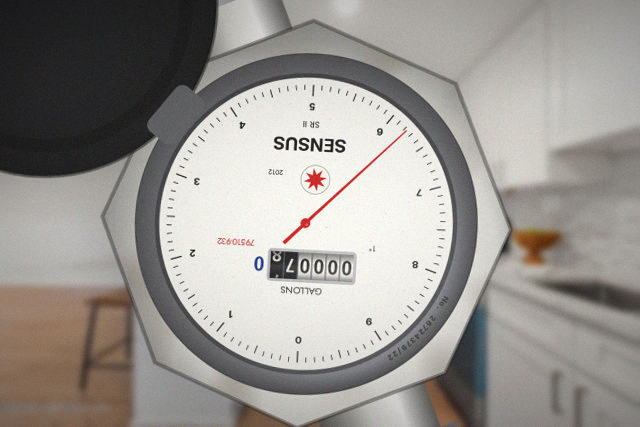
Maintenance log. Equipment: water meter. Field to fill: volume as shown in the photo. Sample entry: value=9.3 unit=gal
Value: value=776.2 unit=gal
